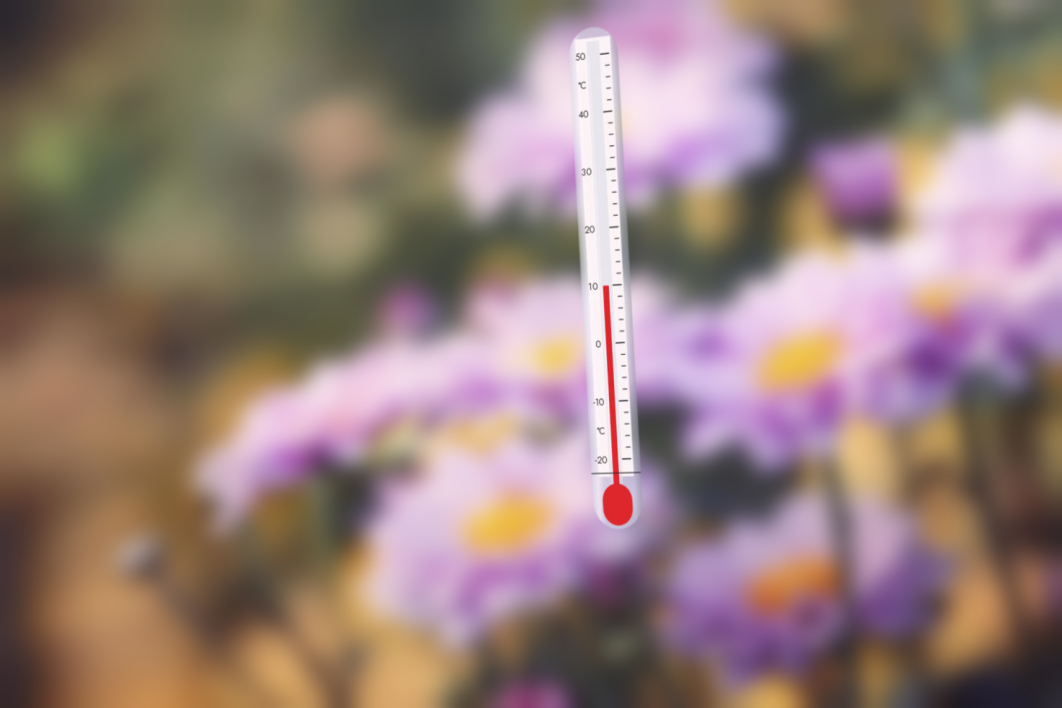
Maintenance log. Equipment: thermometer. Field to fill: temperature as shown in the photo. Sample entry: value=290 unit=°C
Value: value=10 unit=°C
